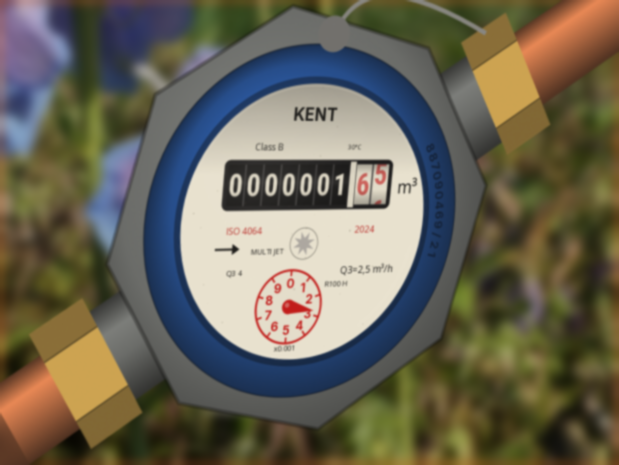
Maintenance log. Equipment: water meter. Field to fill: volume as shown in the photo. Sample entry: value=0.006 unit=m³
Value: value=1.652 unit=m³
